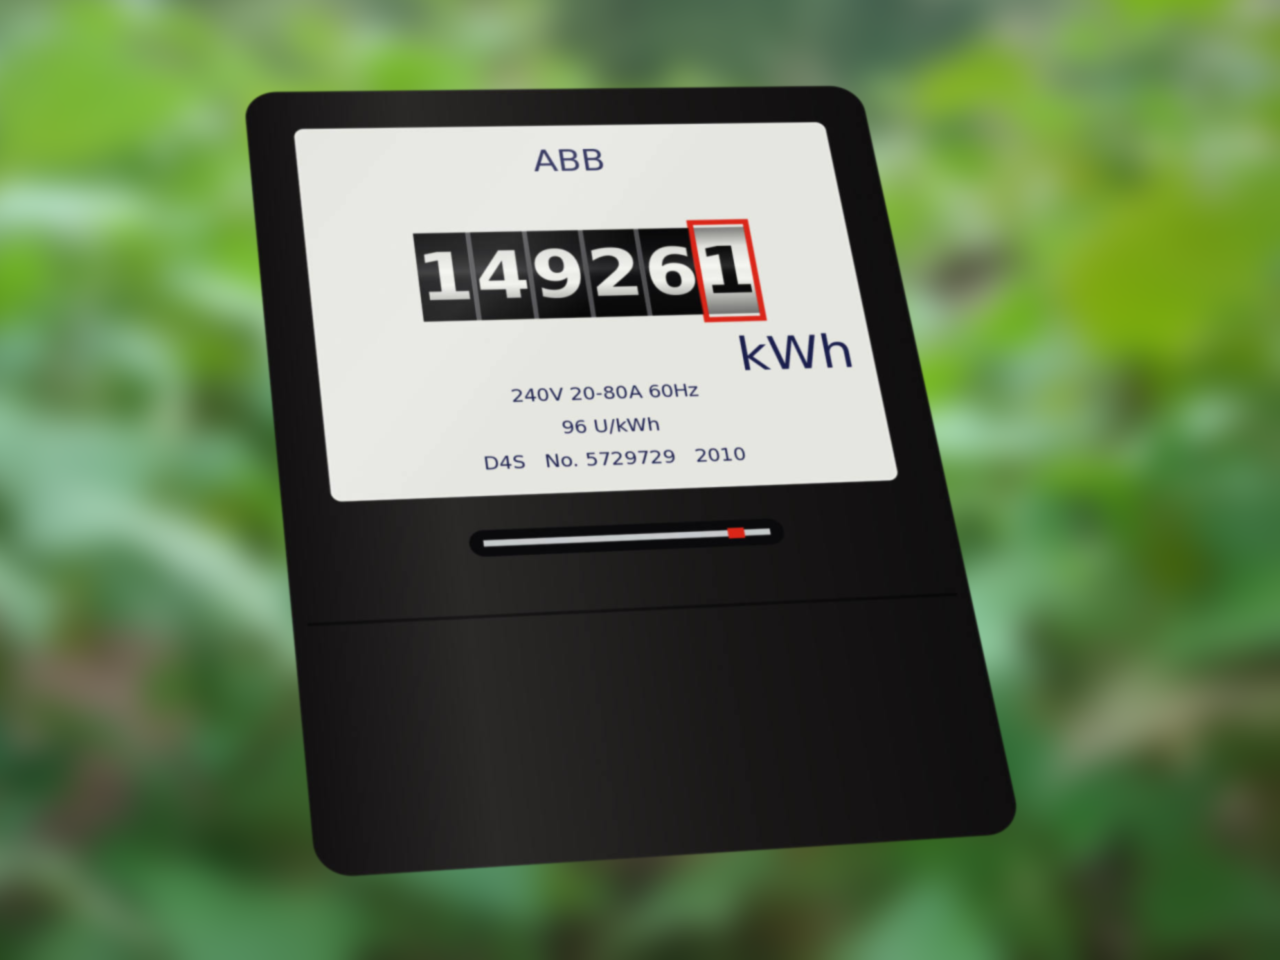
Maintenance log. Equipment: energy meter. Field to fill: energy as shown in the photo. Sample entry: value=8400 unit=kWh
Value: value=14926.1 unit=kWh
